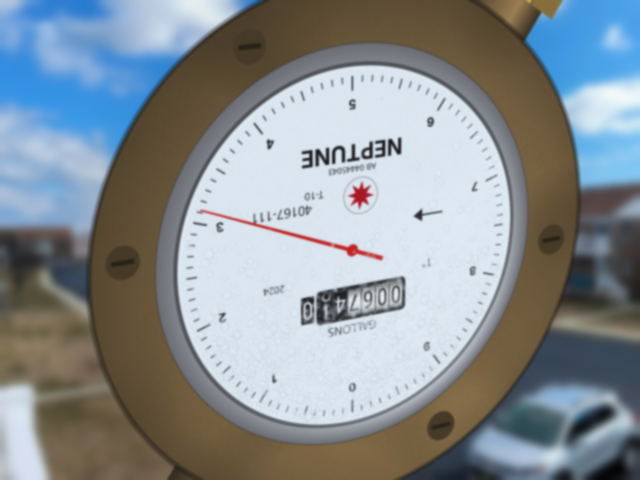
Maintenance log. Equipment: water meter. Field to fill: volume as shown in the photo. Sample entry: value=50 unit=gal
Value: value=67413.1 unit=gal
